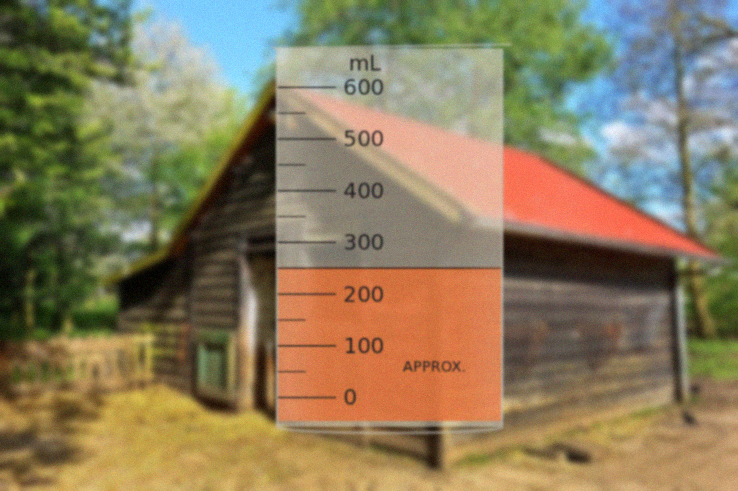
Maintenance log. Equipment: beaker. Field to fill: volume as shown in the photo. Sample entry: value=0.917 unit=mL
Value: value=250 unit=mL
